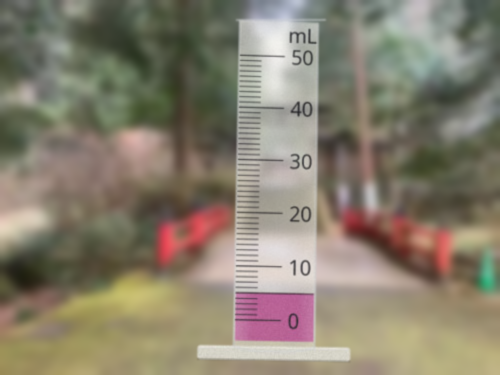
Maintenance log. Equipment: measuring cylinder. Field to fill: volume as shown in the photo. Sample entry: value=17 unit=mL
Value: value=5 unit=mL
